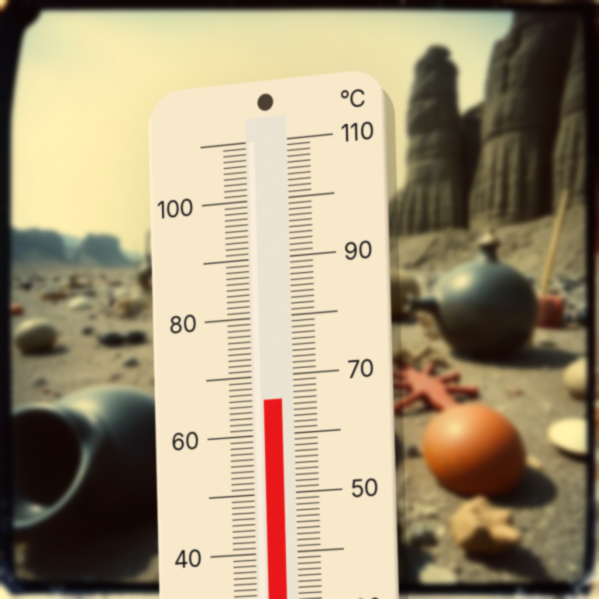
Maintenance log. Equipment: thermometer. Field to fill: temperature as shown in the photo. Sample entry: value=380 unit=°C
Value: value=66 unit=°C
